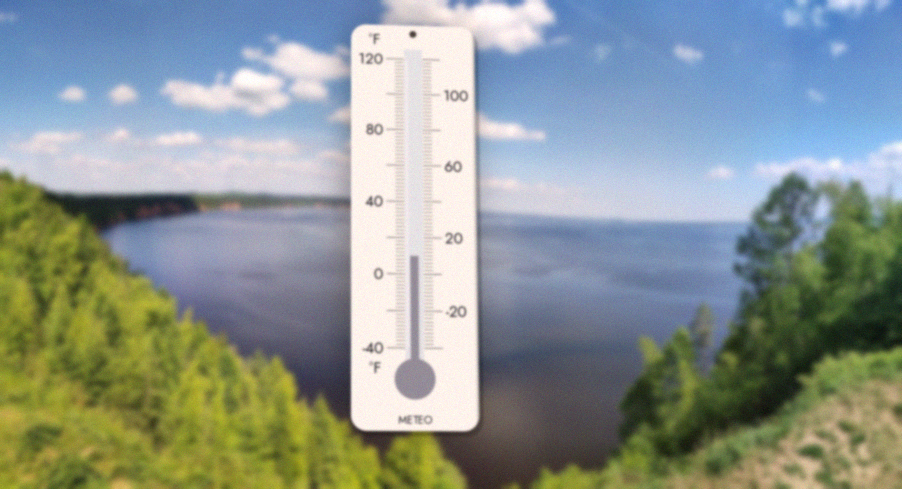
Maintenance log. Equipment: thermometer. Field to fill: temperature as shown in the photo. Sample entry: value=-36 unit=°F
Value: value=10 unit=°F
